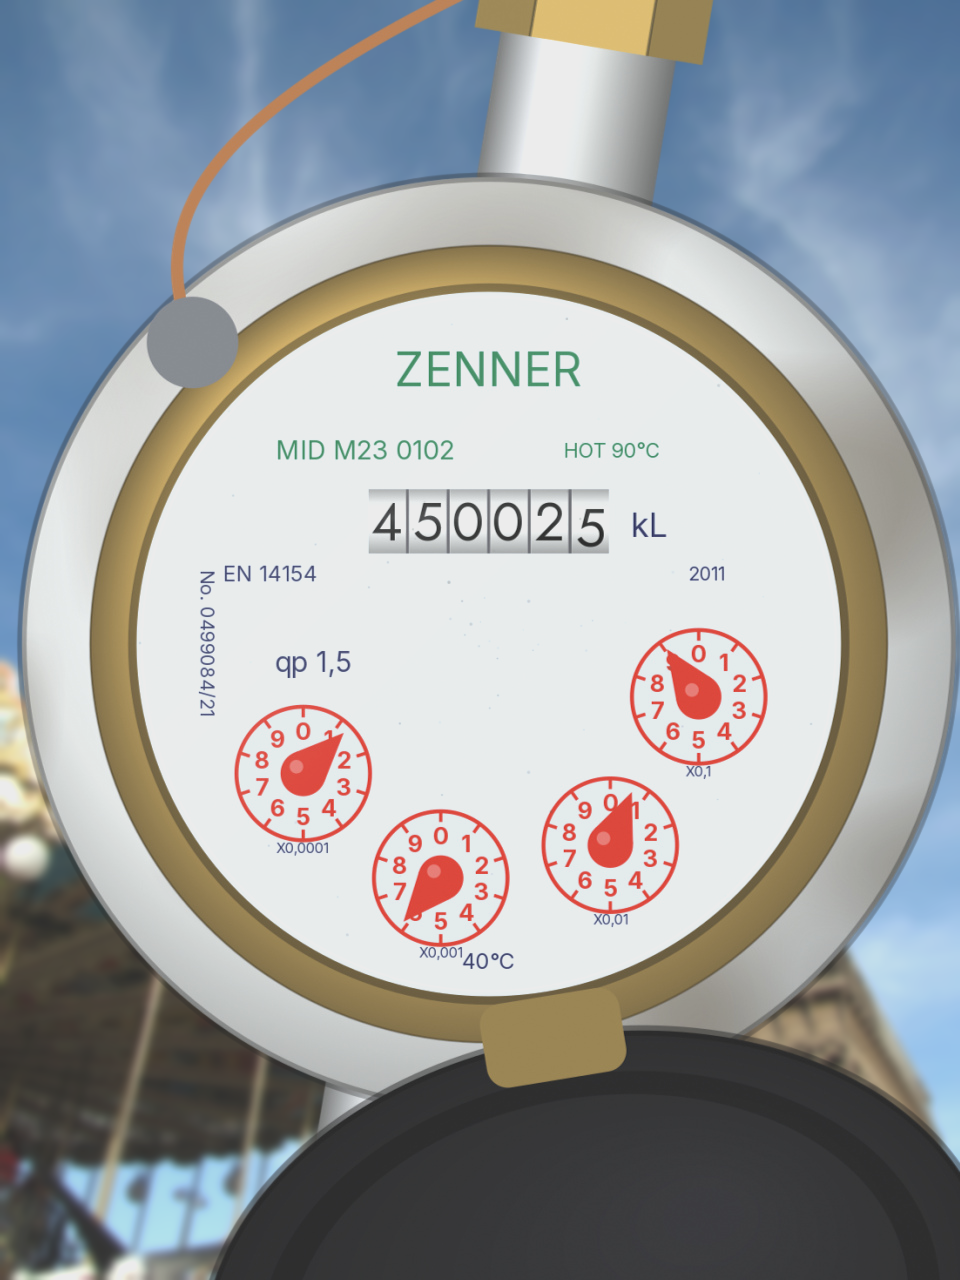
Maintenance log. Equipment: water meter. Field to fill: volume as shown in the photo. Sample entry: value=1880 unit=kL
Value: value=450024.9061 unit=kL
